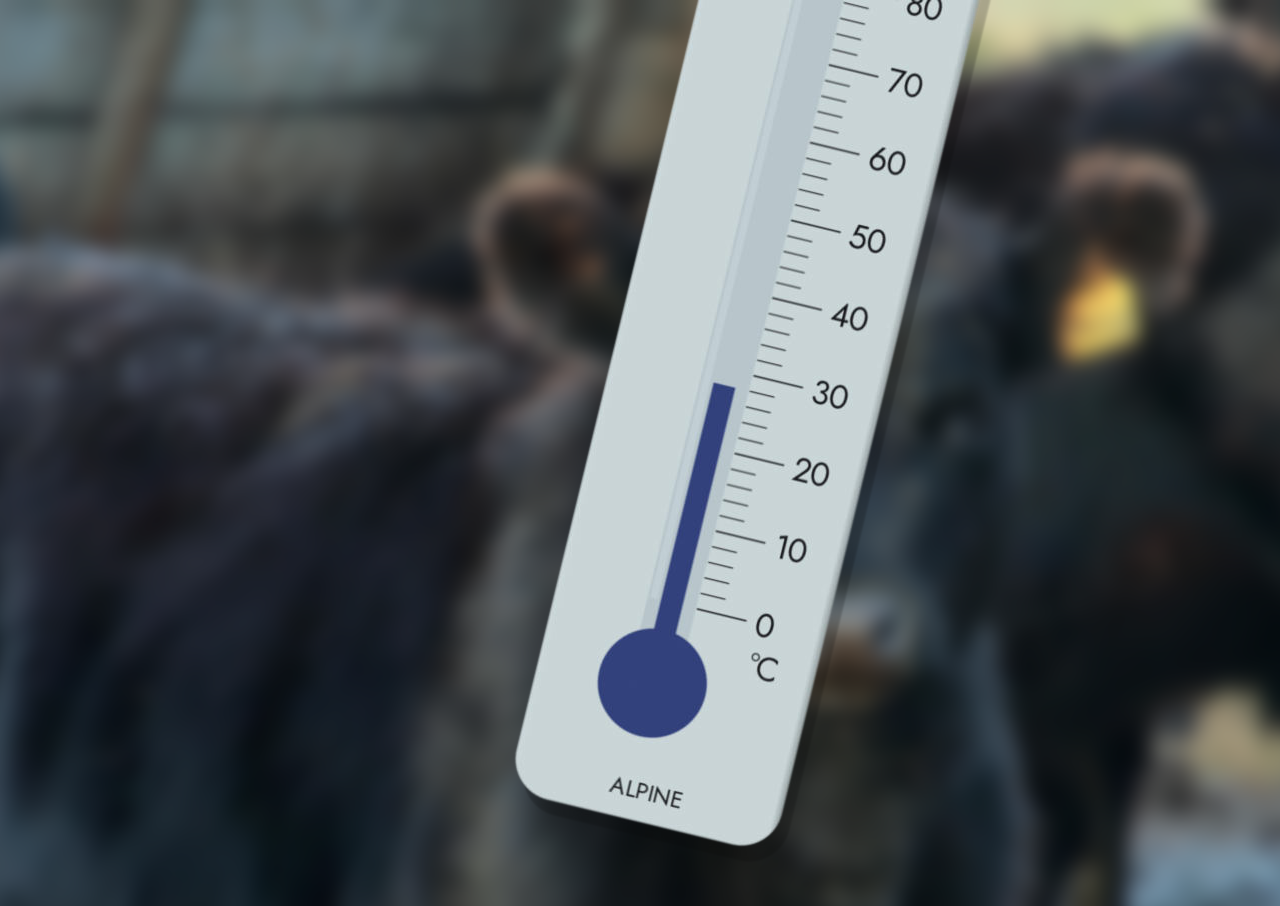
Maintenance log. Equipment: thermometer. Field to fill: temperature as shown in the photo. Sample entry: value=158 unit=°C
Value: value=28 unit=°C
